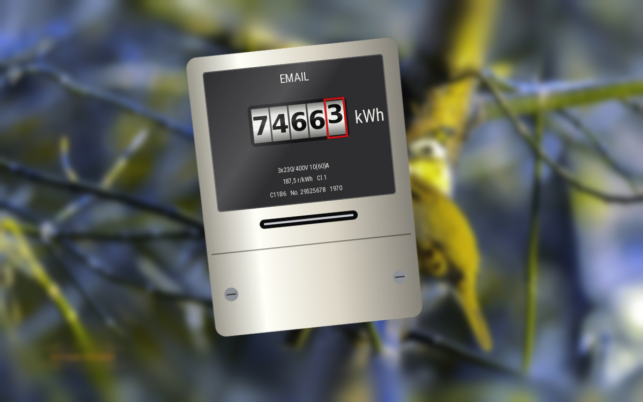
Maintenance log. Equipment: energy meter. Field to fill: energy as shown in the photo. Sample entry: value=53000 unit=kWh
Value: value=7466.3 unit=kWh
